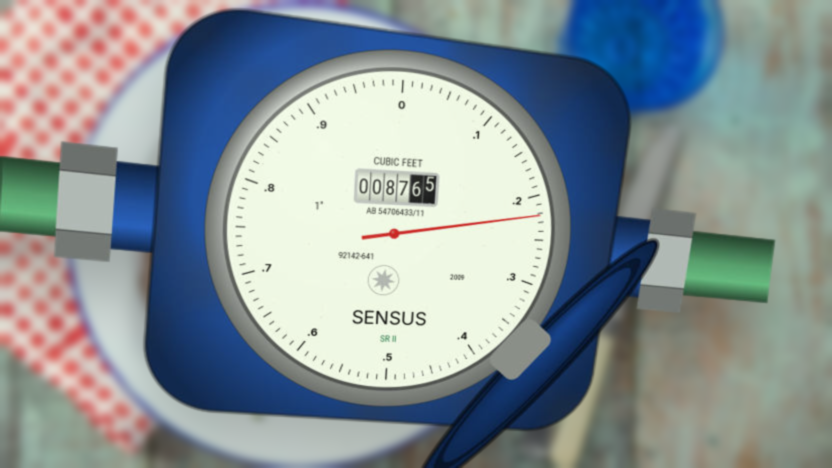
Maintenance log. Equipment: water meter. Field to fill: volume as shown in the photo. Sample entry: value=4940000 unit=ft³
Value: value=8765.22 unit=ft³
